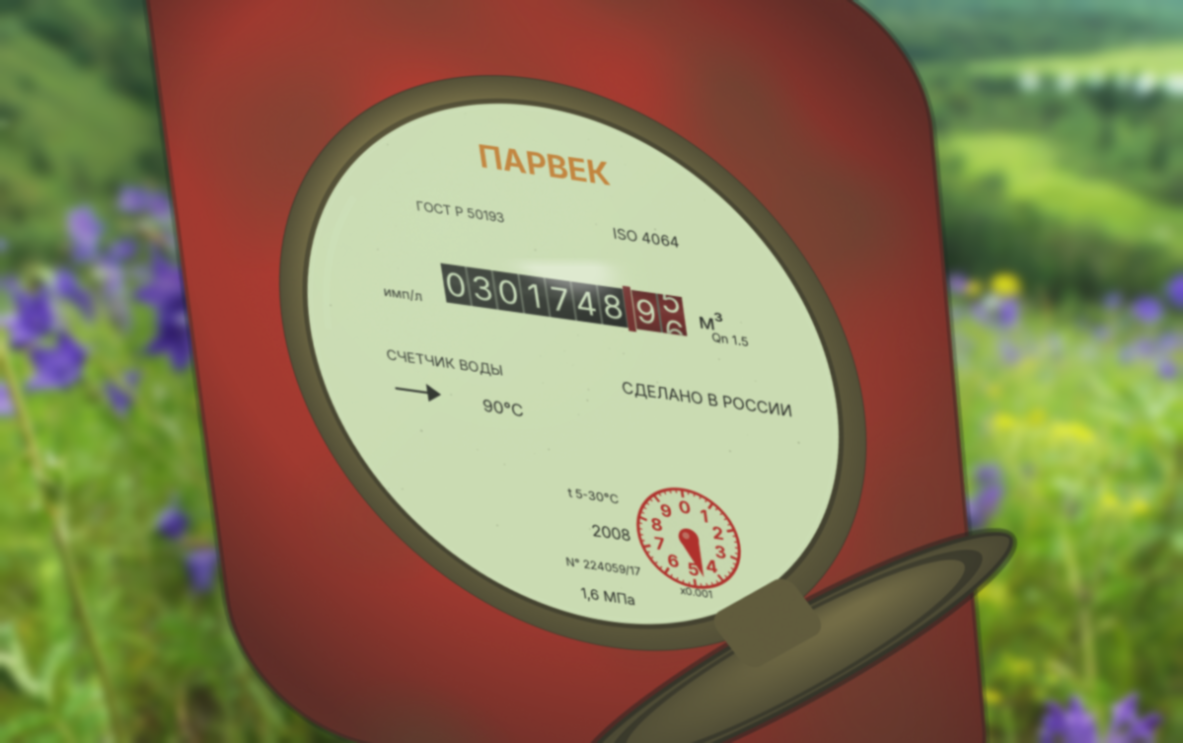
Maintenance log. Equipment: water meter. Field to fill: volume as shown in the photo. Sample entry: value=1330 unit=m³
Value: value=301748.954 unit=m³
